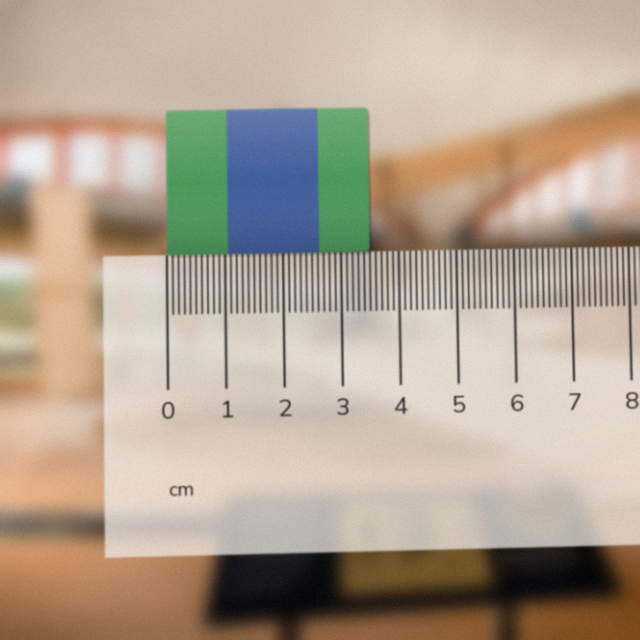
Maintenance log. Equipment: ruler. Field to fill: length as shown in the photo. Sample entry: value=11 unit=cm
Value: value=3.5 unit=cm
